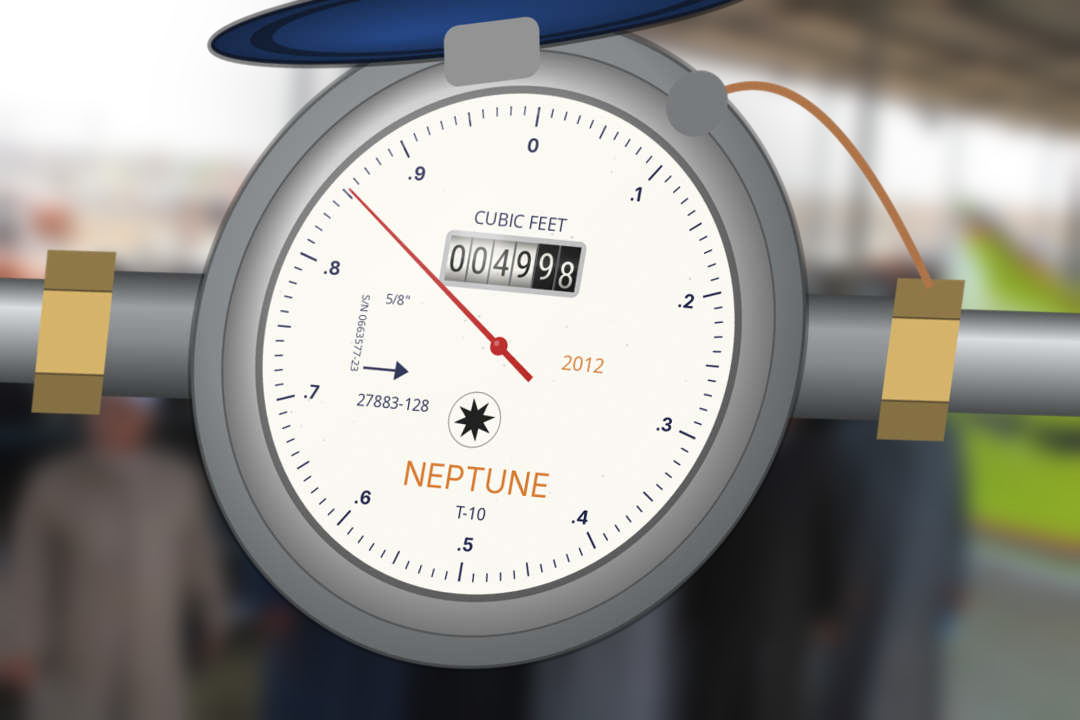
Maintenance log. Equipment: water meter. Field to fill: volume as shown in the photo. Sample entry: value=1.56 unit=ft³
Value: value=4997.85 unit=ft³
